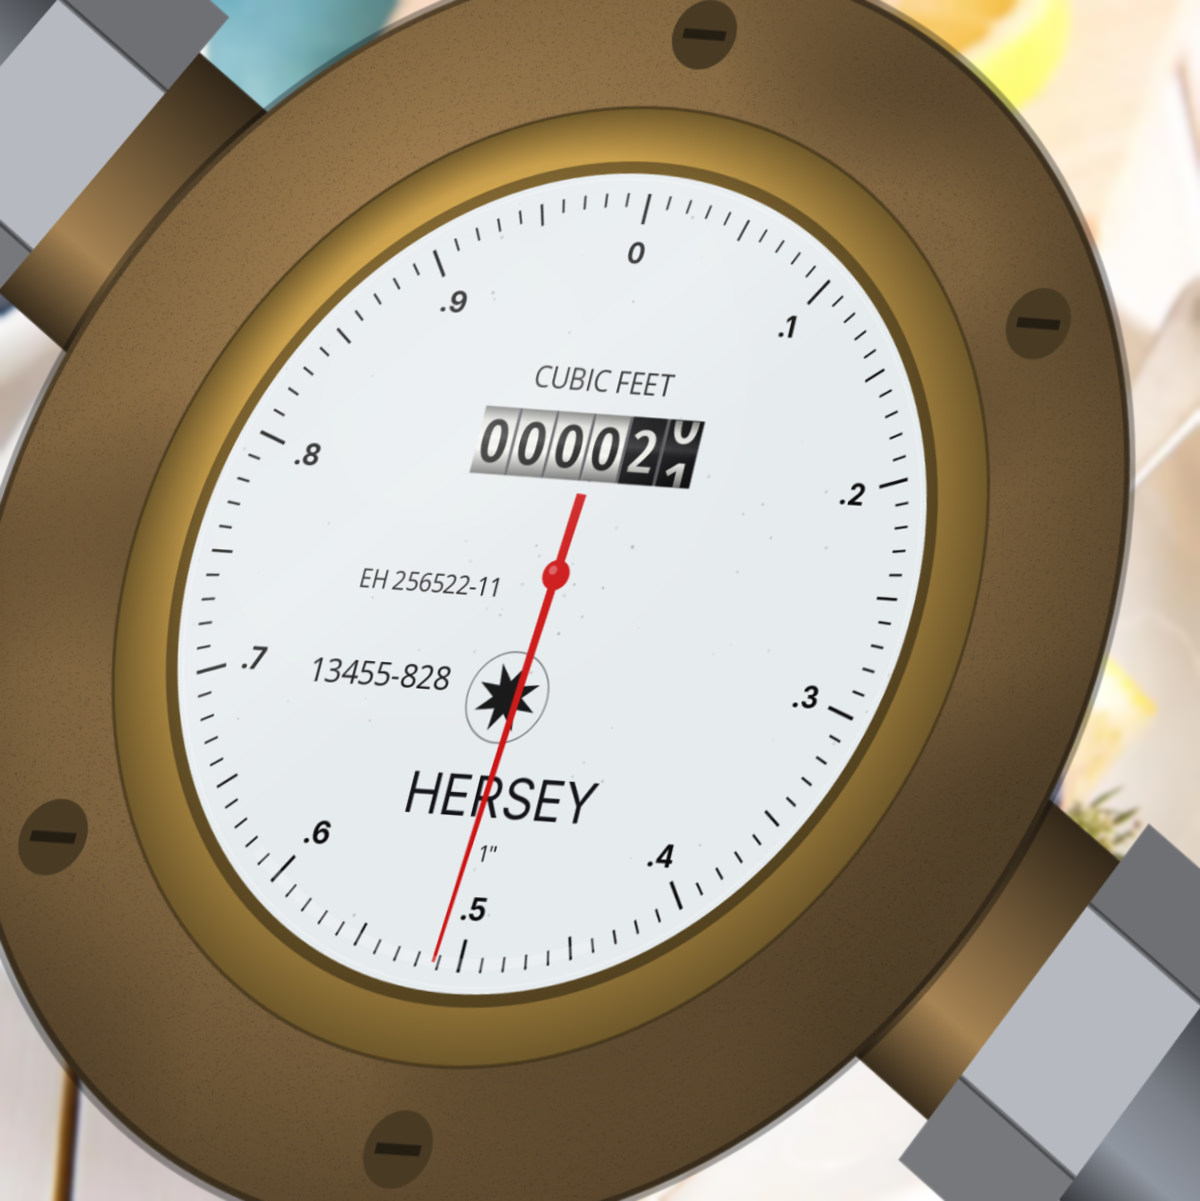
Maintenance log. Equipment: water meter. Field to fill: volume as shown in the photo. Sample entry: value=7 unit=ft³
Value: value=20.51 unit=ft³
